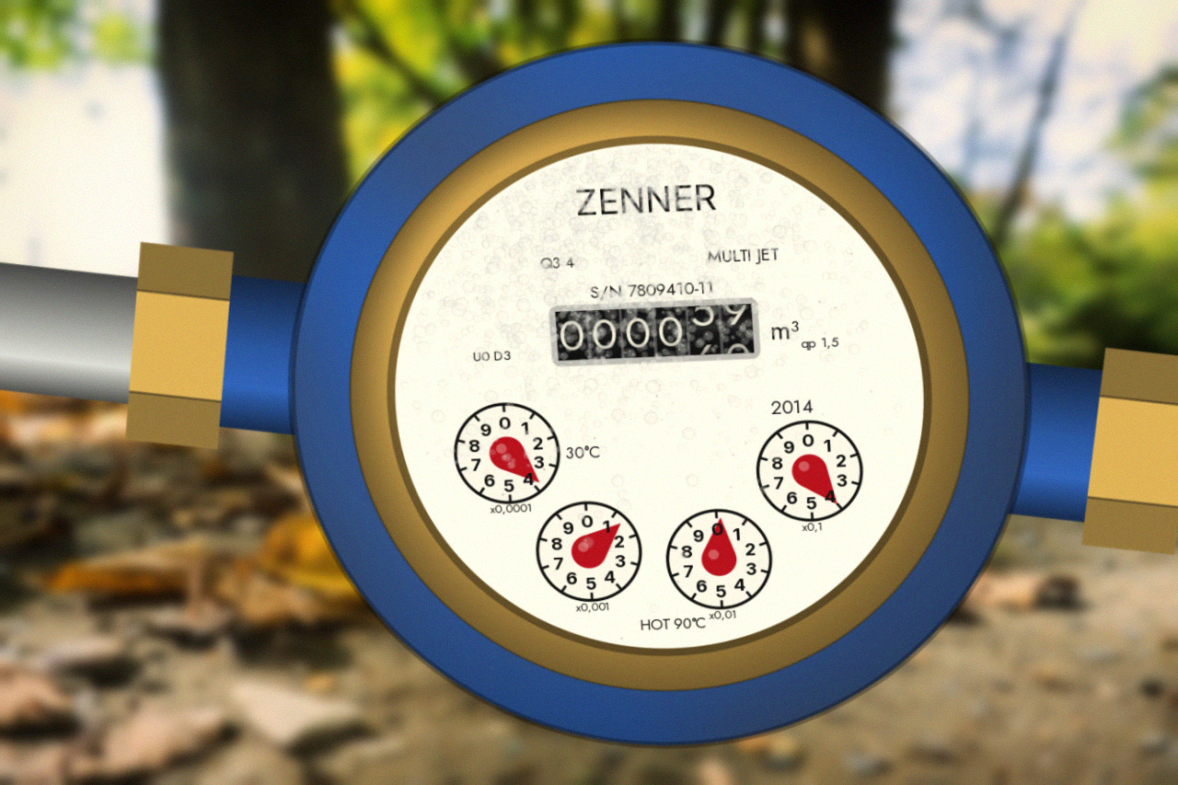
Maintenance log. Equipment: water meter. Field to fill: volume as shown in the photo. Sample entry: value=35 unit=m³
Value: value=59.4013 unit=m³
